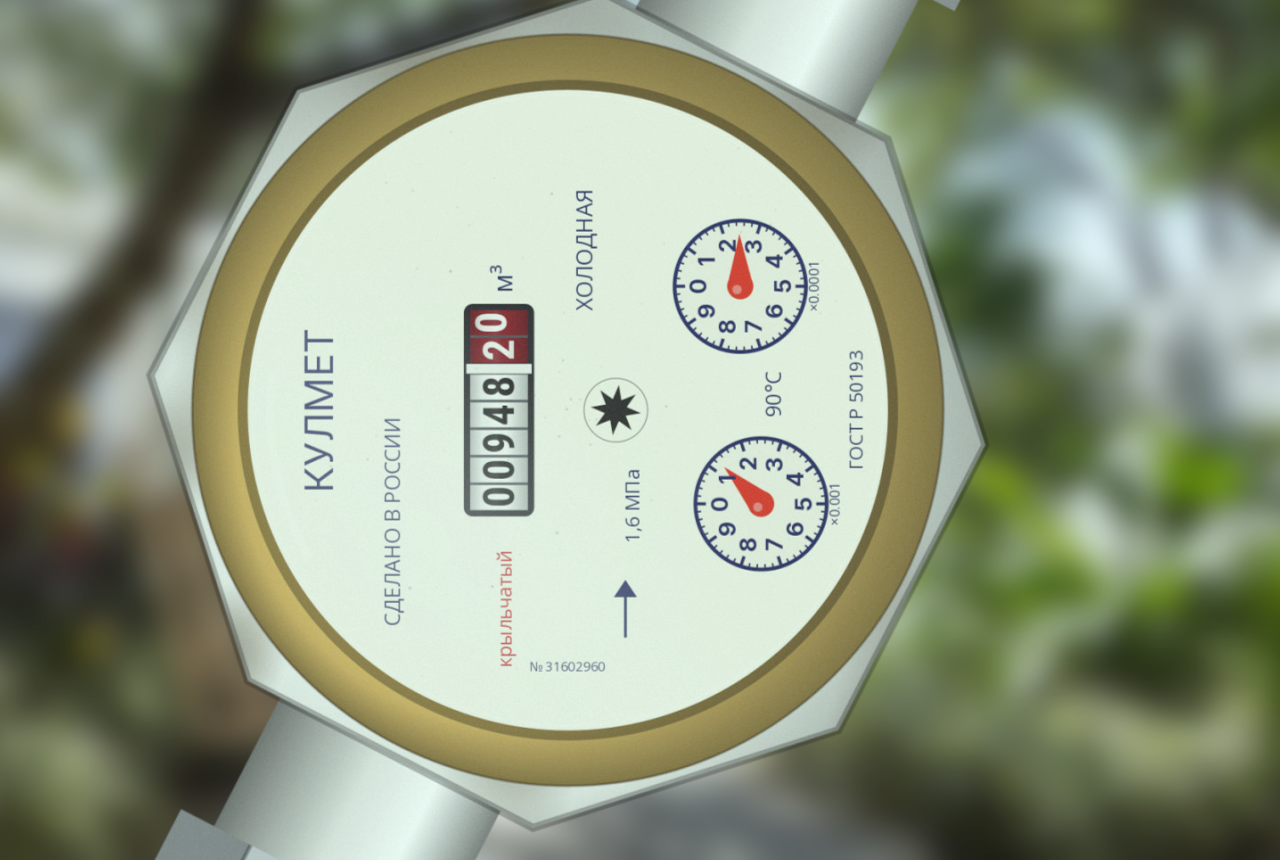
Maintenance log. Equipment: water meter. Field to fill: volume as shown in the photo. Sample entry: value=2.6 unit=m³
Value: value=948.2012 unit=m³
